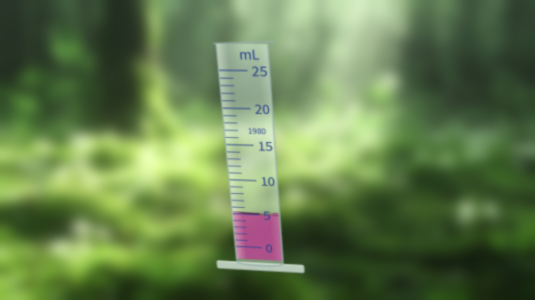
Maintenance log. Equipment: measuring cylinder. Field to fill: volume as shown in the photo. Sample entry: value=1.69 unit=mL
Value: value=5 unit=mL
